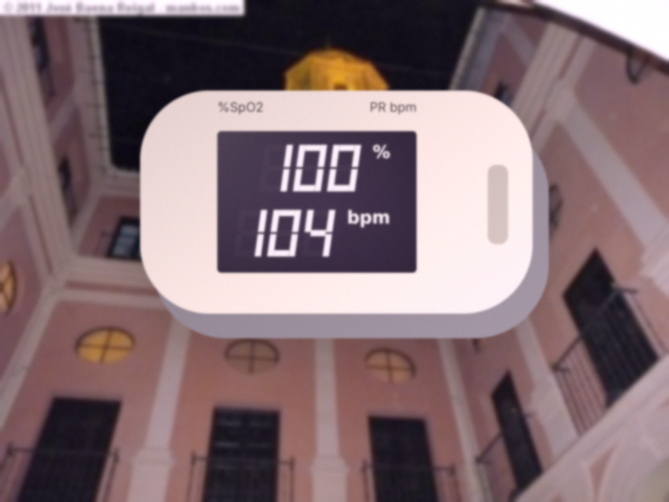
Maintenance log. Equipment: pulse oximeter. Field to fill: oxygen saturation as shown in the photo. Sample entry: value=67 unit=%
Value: value=100 unit=%
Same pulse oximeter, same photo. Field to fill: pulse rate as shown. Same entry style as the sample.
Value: value=104 unit=bpm
